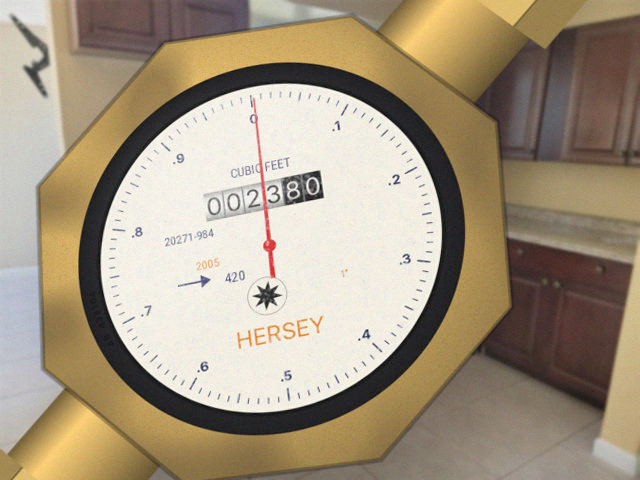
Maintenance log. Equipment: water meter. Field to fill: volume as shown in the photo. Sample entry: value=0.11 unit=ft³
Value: value=2380.00 unit=ft³
